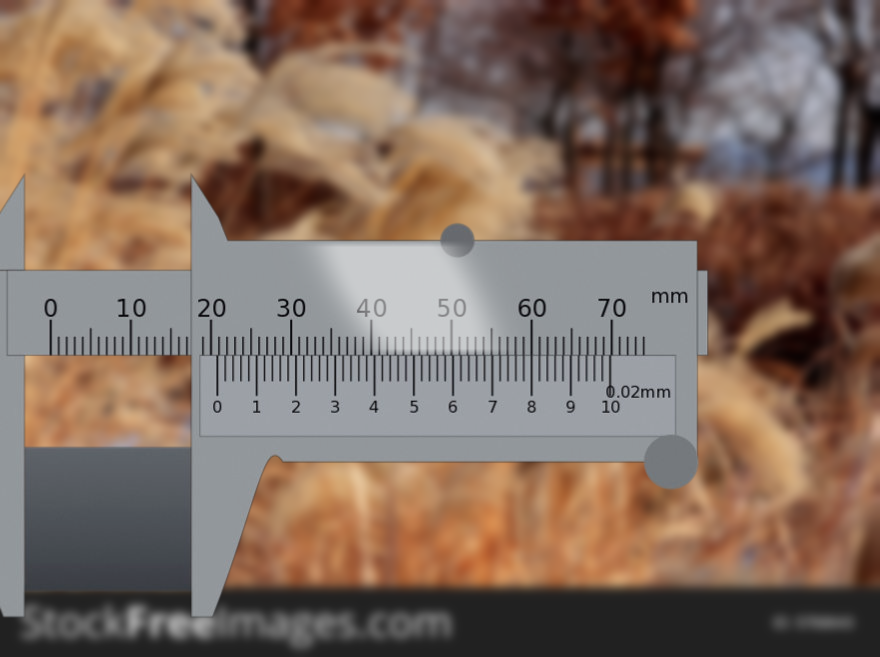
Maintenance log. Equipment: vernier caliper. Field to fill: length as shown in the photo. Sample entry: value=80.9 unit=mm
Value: value=20.8 unit=mm
